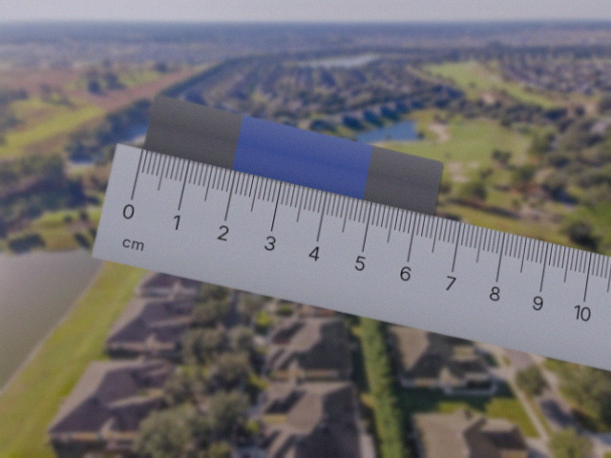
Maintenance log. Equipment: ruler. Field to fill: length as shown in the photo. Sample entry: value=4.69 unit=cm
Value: value=6.4 unit=cm
